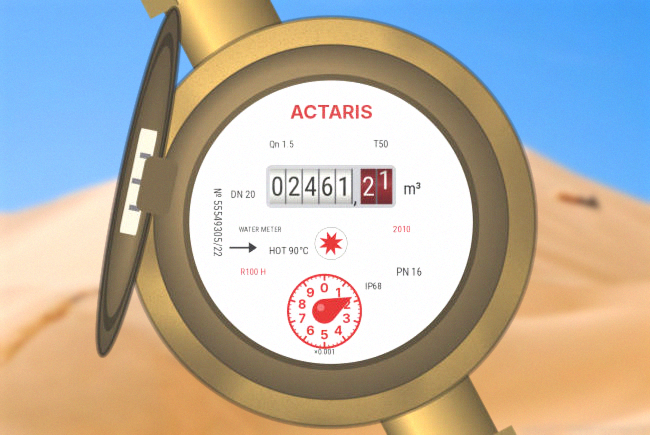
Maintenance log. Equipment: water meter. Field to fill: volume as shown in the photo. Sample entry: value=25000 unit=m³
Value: value=2461.211 unit=m³
